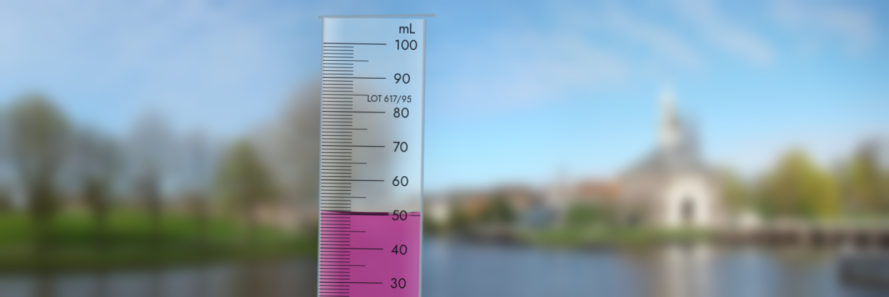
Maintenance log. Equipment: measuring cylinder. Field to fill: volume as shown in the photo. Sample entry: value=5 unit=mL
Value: value=50 unit=mL
